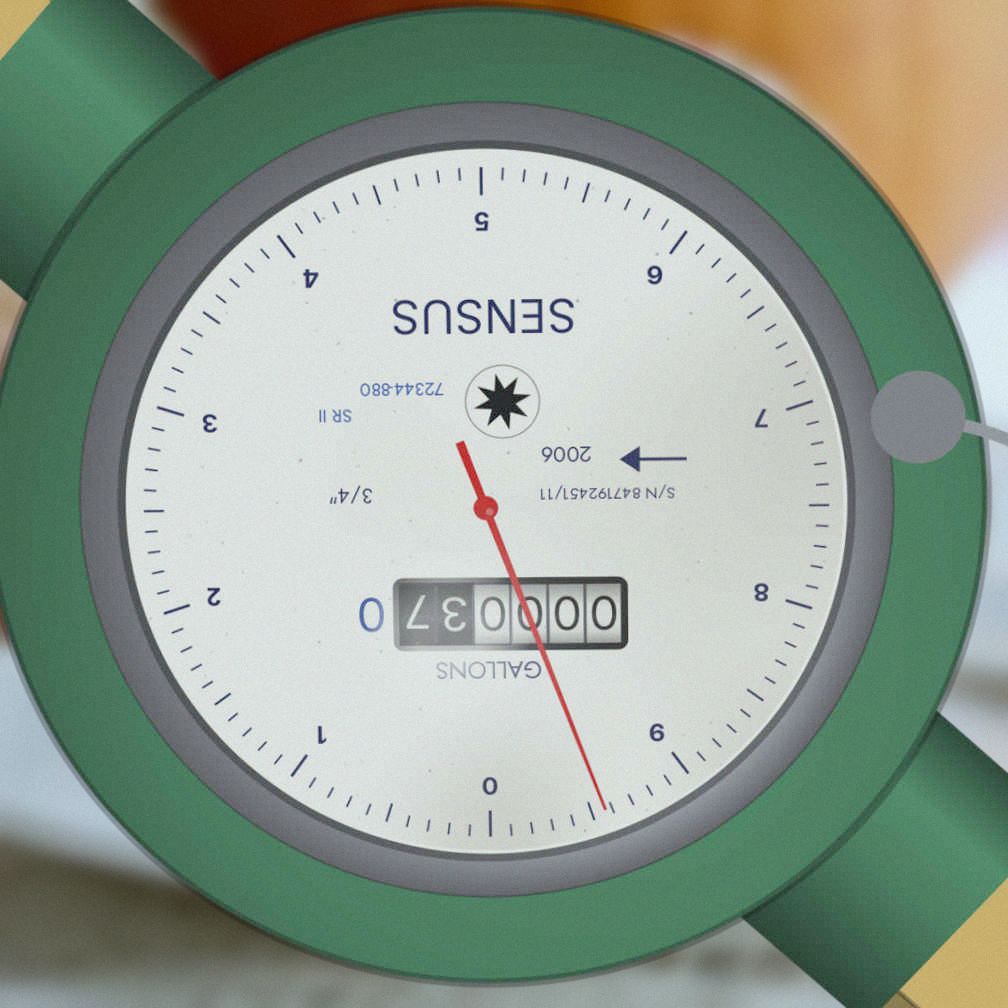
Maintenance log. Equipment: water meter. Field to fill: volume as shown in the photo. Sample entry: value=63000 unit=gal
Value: value=369.4 unit=gal
